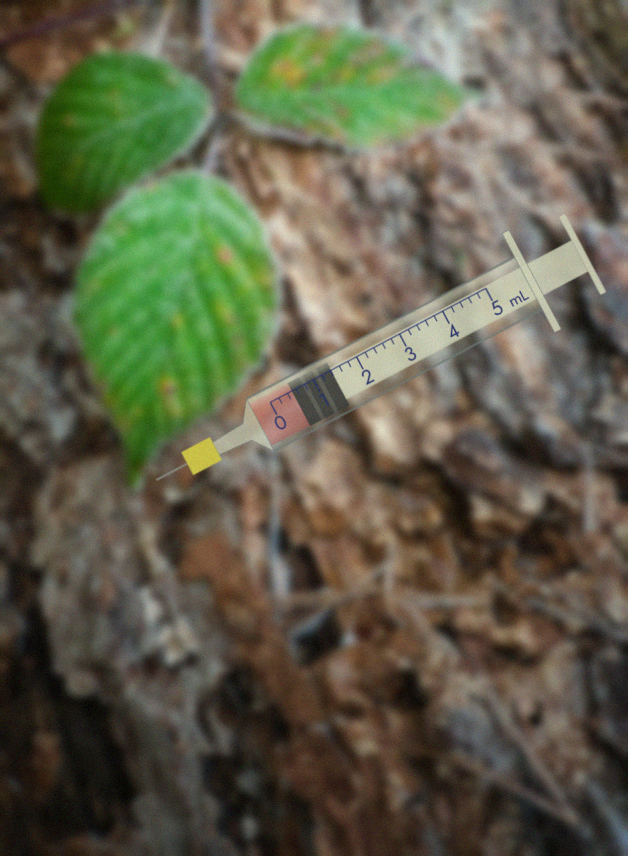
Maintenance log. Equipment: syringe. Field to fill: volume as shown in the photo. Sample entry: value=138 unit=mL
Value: value=0.5 unit=mL
